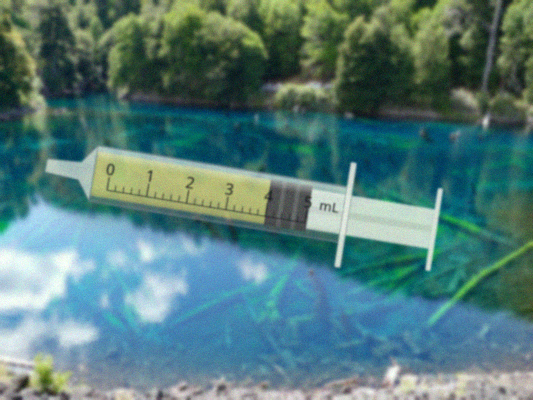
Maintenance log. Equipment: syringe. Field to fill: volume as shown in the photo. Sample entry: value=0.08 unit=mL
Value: value=4 unit=mL
